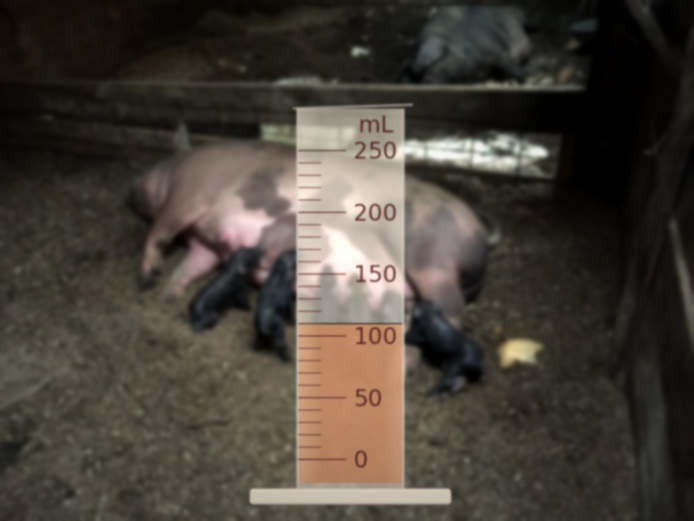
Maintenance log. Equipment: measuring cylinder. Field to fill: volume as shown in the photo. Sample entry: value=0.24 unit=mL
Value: value=110 unit=mL
